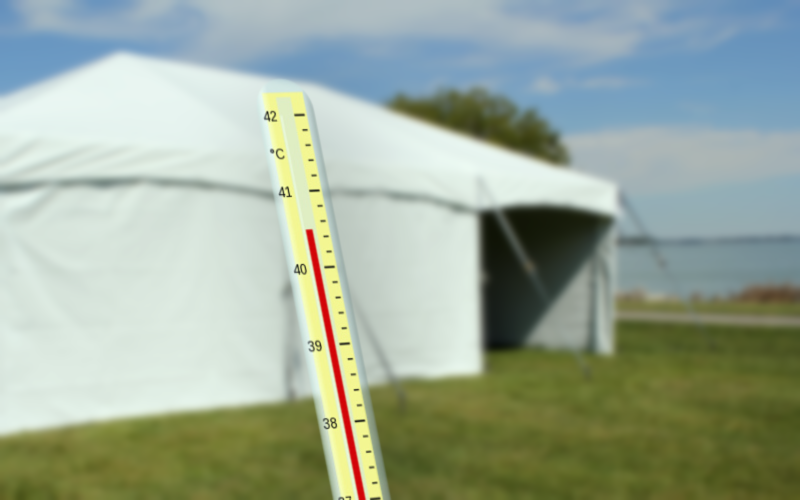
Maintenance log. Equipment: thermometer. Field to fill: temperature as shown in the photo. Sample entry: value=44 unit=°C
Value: value=40.5 unit=°C
